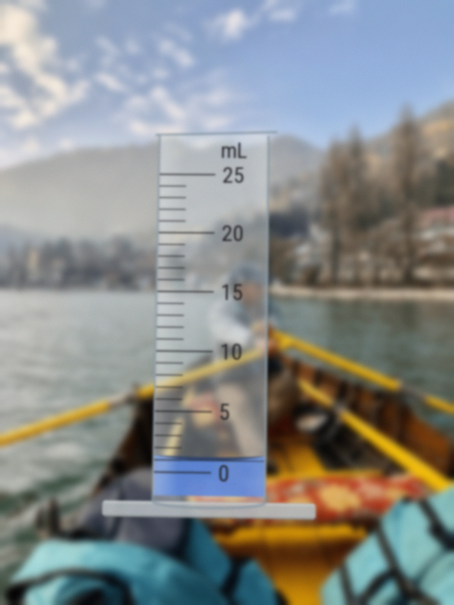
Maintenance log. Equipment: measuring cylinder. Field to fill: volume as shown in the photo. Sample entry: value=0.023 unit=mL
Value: value=1 unit=mL
